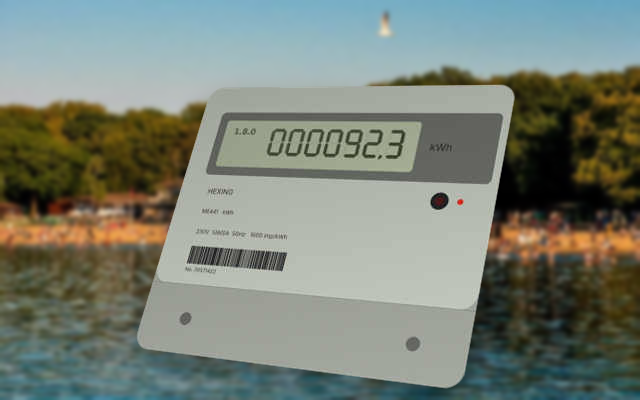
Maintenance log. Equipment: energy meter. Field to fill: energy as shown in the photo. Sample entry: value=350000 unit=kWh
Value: value=92.3 unit=kWh
